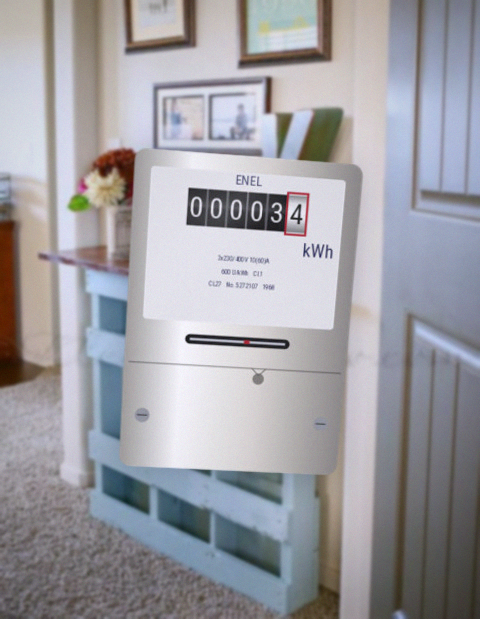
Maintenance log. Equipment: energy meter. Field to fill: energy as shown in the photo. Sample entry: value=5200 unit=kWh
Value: value=3.4 unit=kWh
